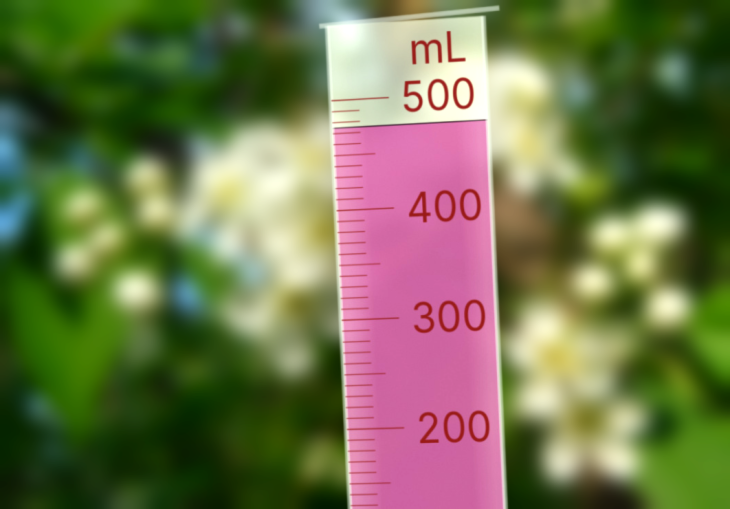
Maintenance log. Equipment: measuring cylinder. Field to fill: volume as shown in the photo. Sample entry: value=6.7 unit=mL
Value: value=475 unit=mL
